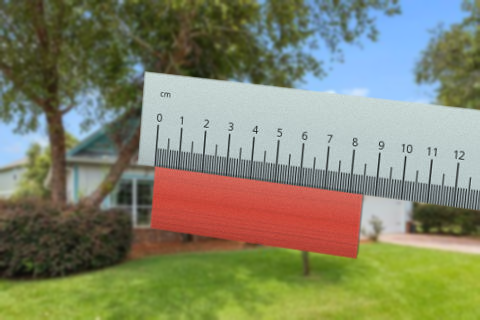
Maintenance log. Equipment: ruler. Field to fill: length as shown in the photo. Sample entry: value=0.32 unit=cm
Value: value=8.5 unit=cm
